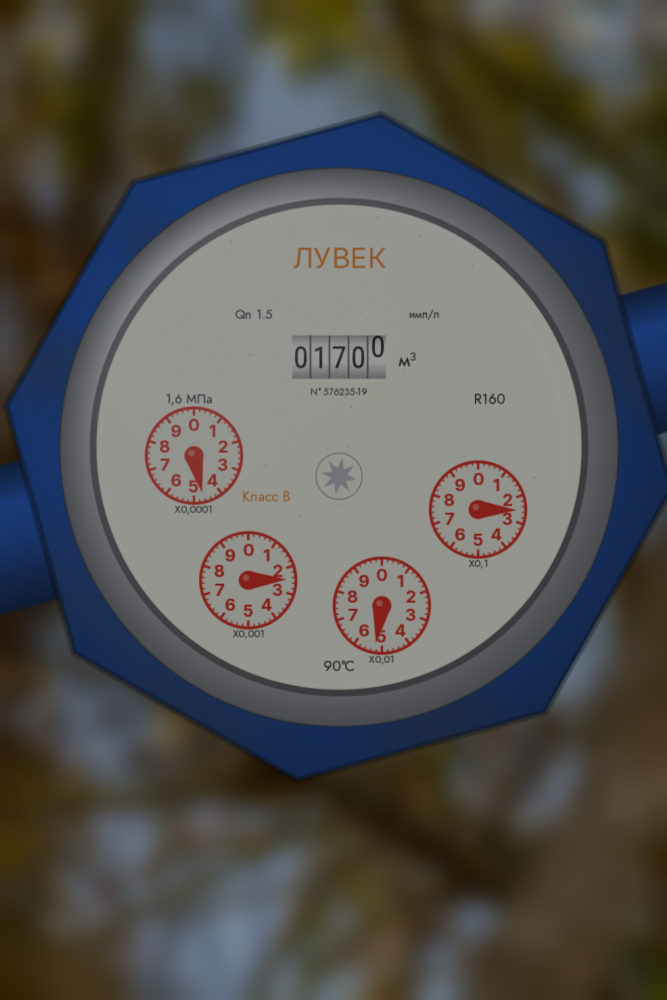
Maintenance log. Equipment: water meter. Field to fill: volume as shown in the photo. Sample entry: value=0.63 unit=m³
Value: value=1700.2524 unit=m³
